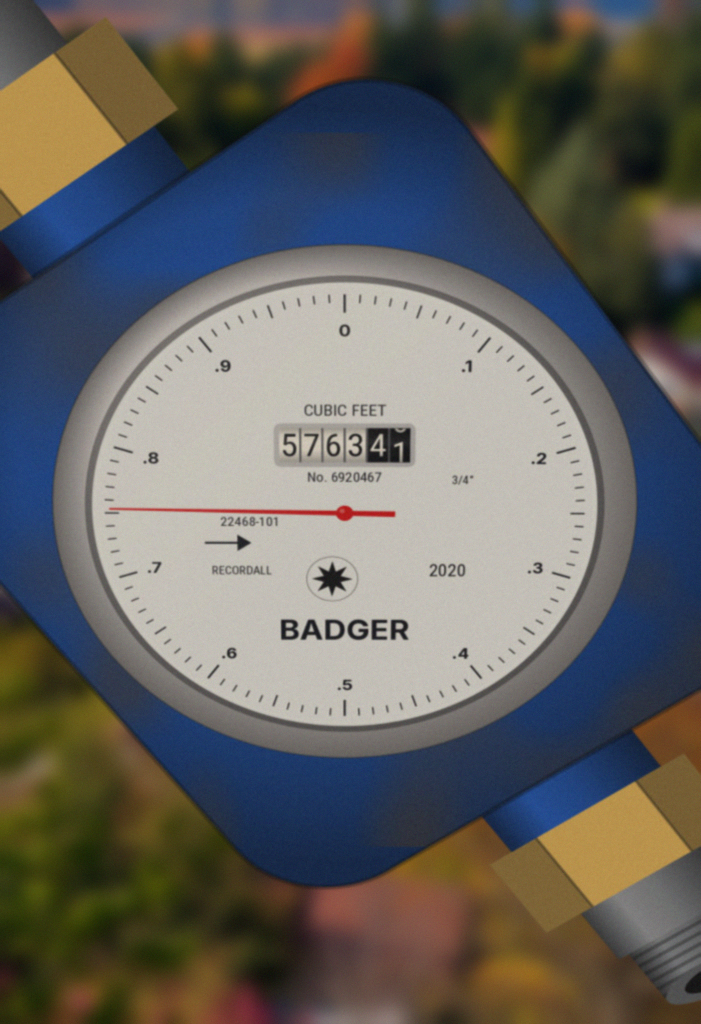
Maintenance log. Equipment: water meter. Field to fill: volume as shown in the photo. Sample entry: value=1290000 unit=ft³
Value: value=576340.75 unit=ft³
